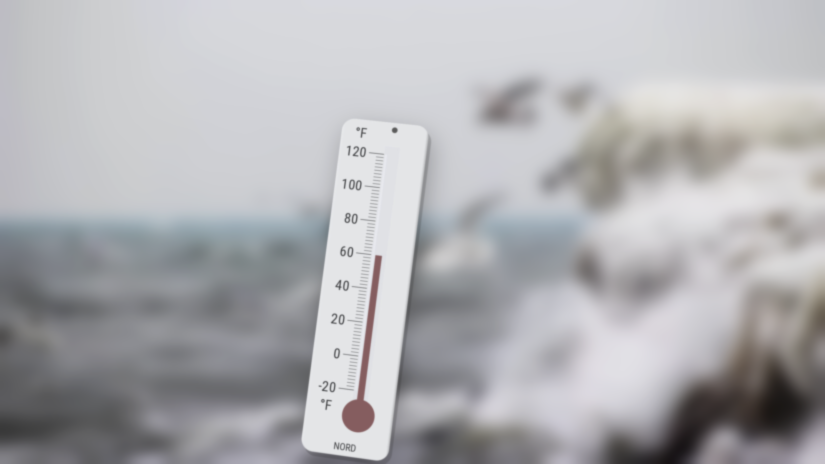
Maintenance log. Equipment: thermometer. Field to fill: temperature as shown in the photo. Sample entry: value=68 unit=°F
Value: value=60 unit=°F
